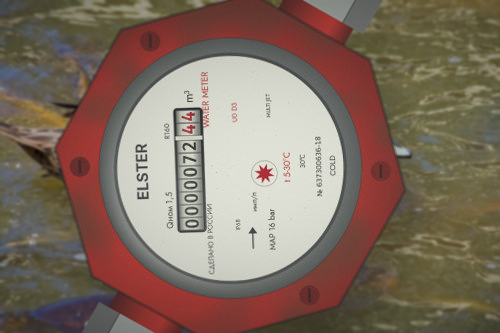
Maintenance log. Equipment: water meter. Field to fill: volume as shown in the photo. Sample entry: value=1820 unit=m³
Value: value=72.44 unit=m³
